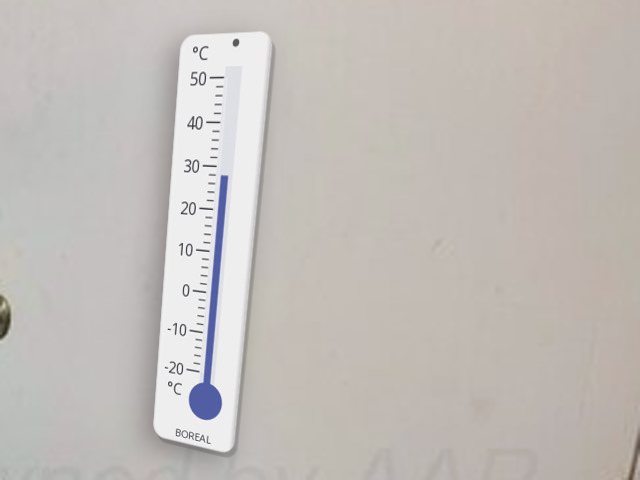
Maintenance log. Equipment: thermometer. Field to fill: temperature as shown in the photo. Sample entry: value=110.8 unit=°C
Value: value=28 unit=°C
